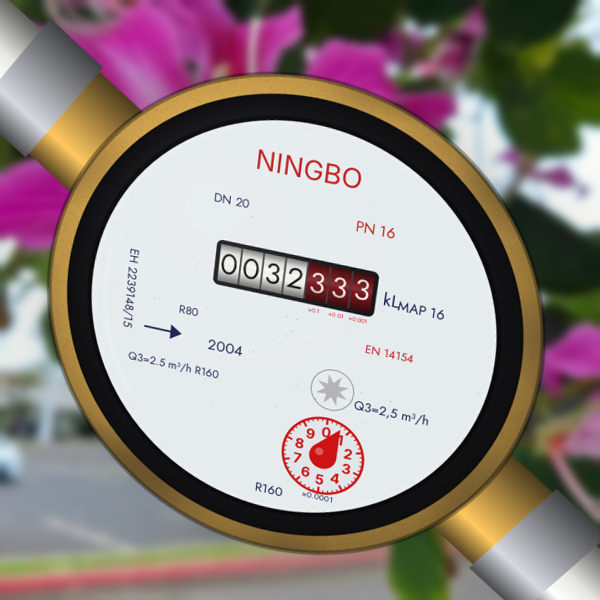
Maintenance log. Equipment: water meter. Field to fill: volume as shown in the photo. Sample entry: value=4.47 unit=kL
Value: value=32.3330 unit=kL
